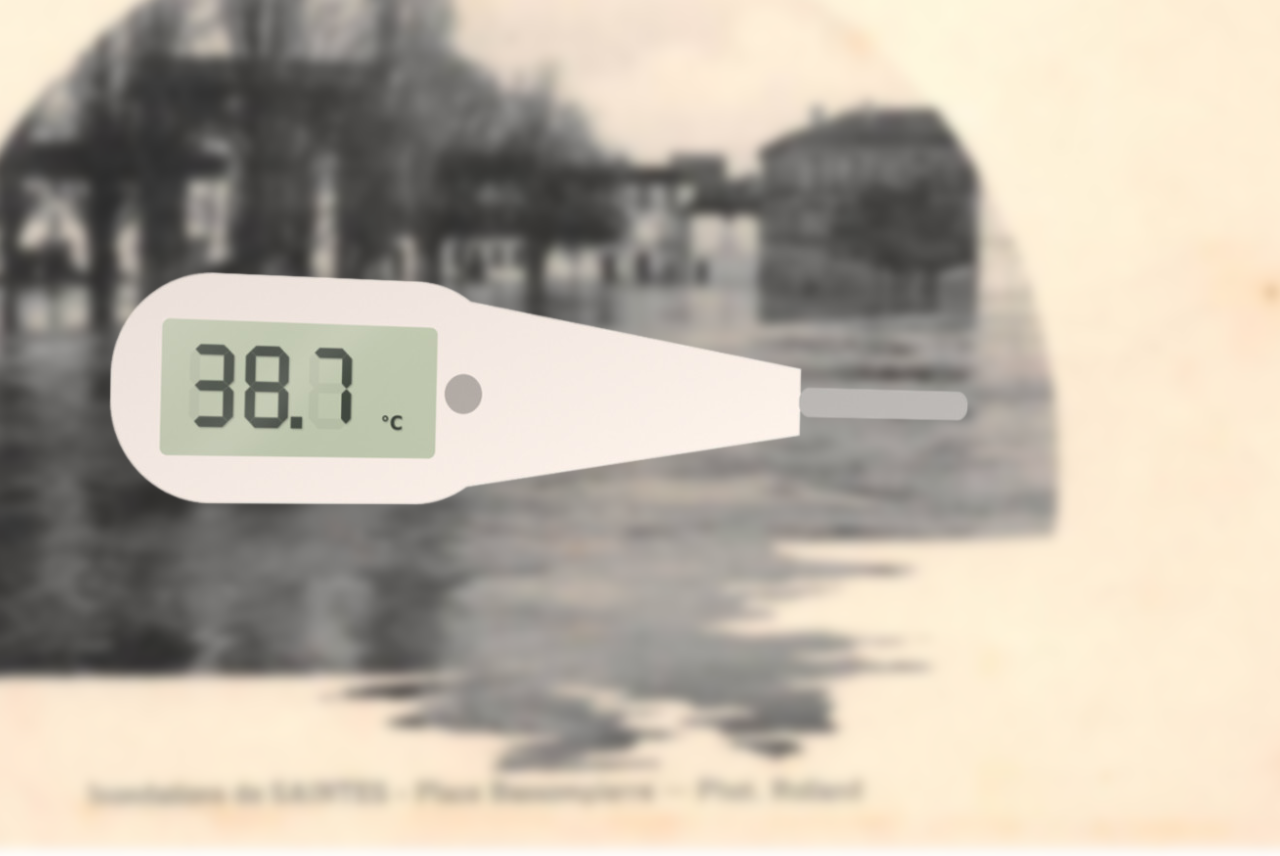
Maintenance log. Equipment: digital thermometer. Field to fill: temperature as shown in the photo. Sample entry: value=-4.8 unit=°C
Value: value=38.7 unit=°C
